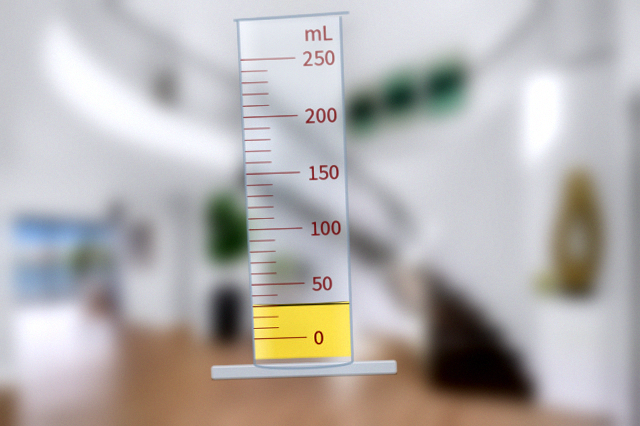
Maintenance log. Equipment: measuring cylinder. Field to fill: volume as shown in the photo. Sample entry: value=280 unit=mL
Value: value=30 unit=mL
